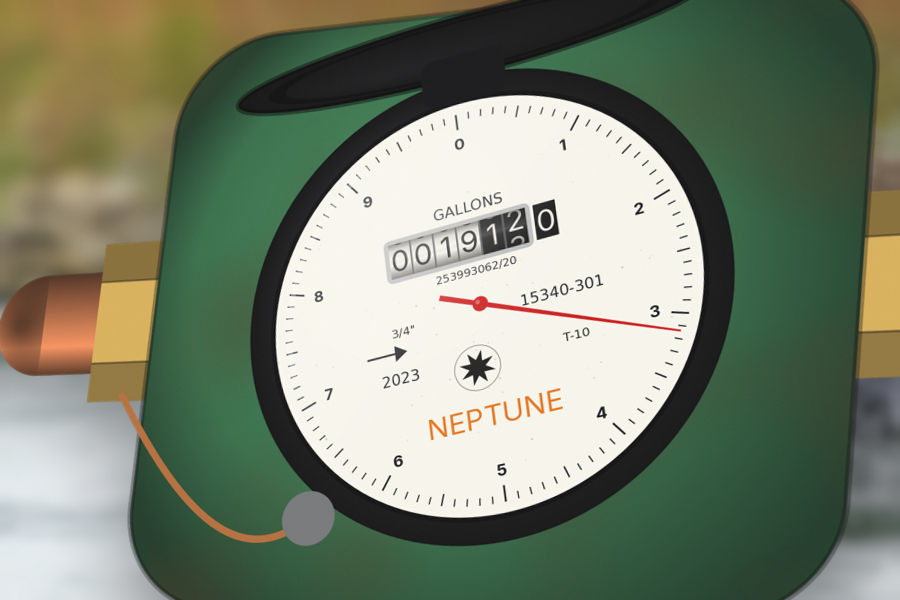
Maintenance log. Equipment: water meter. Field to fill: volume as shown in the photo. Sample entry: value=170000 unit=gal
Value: value=19123.1 unit=gal
